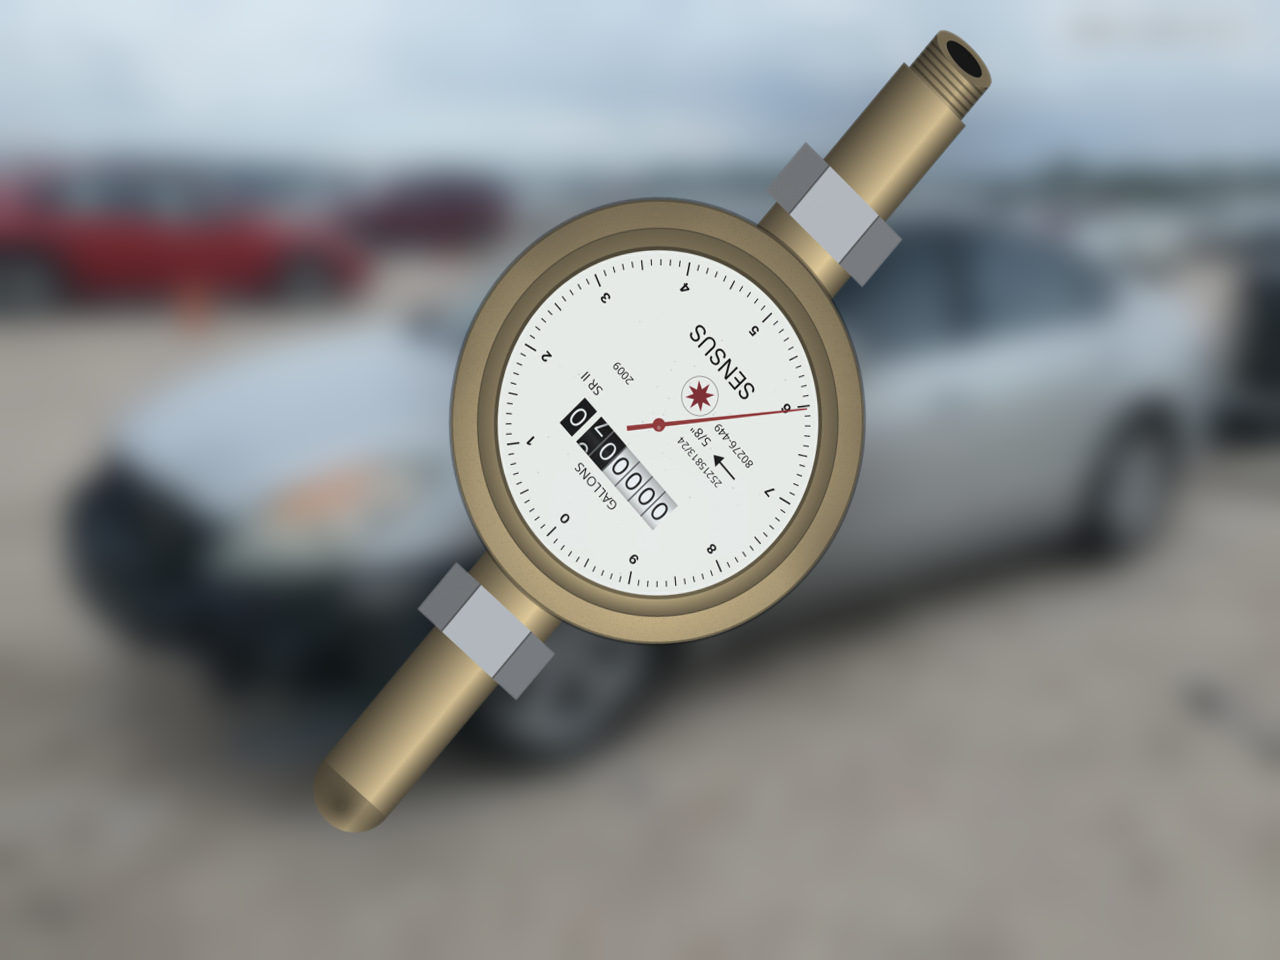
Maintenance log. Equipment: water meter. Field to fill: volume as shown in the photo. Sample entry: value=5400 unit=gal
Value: value=66.0 unit=gal
